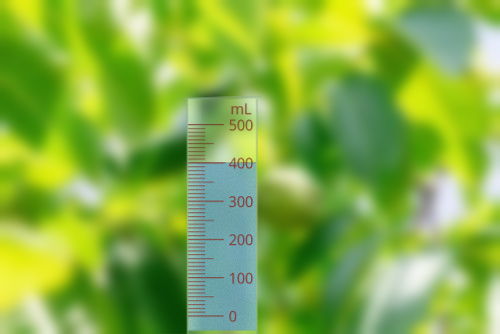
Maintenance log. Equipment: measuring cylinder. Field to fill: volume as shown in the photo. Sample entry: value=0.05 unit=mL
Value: value=400 unit=mL
